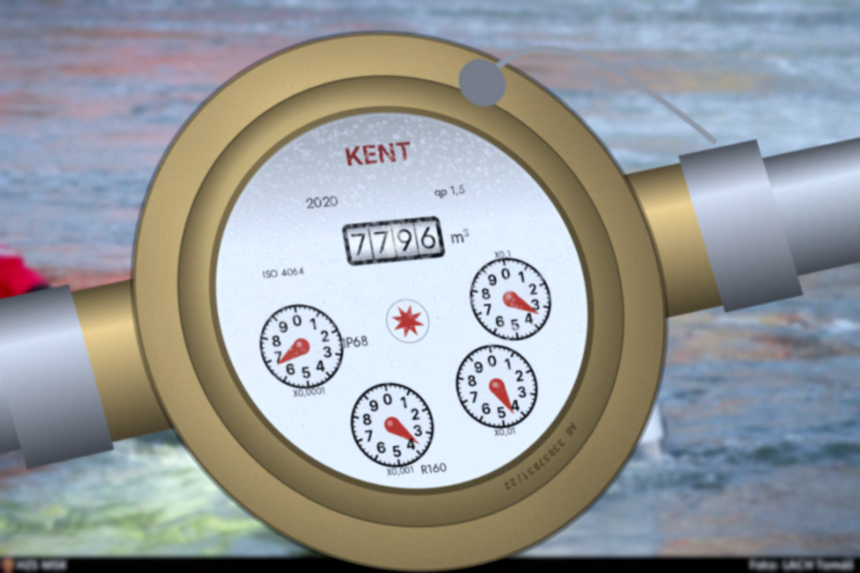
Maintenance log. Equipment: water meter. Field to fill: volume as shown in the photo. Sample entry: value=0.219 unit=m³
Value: value=7796.3436 unit=m³
